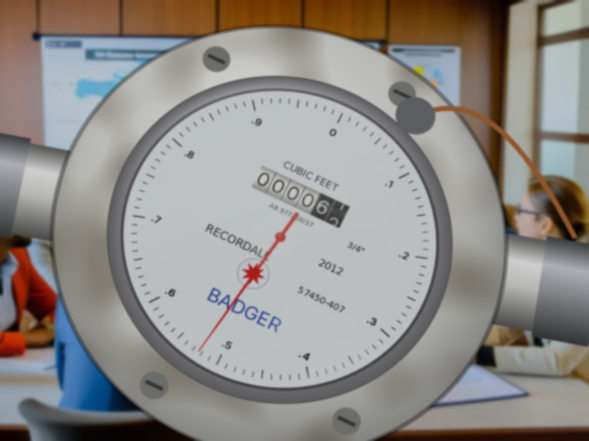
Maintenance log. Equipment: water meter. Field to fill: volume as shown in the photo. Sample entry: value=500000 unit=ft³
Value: value=61.52 unit=ft³
